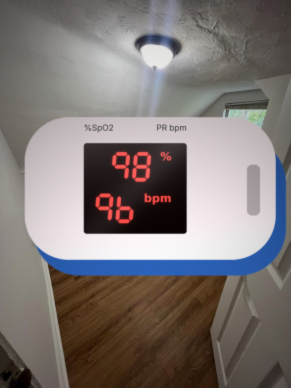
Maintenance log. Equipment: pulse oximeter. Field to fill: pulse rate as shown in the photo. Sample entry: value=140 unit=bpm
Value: value=96 unit=bpm
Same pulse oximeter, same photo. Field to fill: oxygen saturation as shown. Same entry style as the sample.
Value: value=98 unit=%
